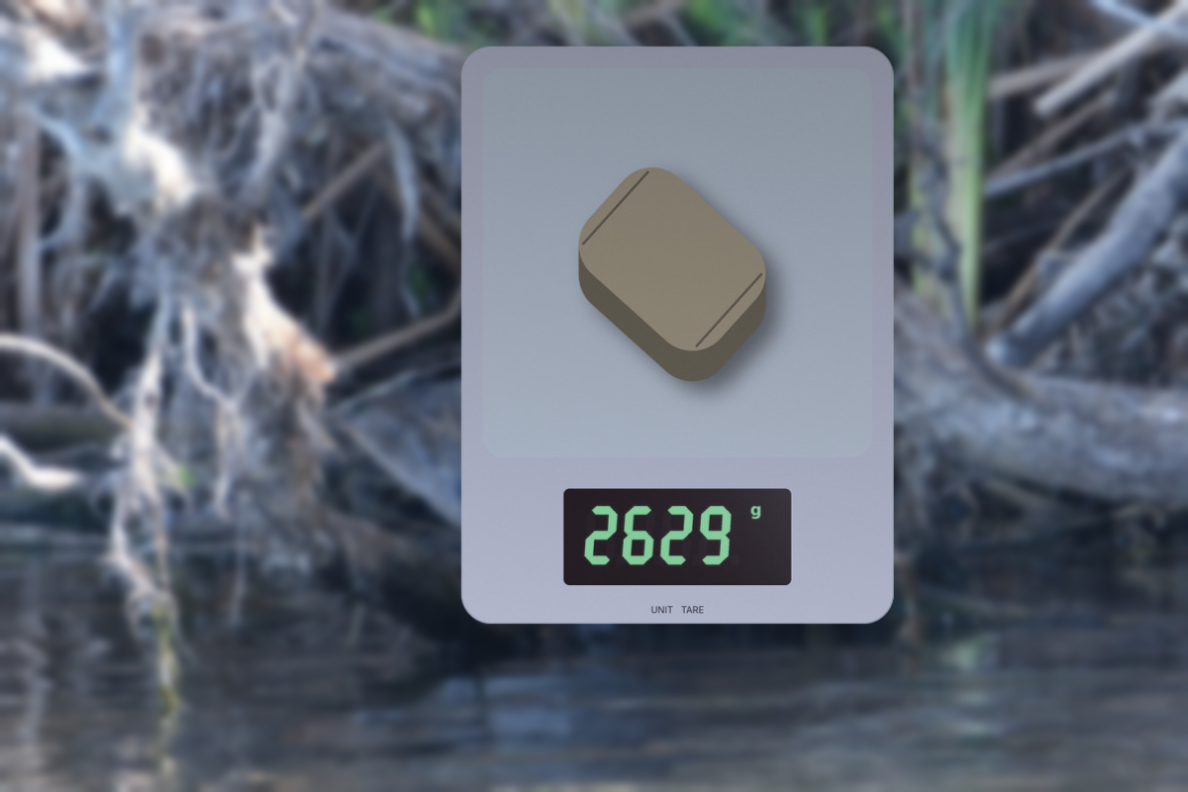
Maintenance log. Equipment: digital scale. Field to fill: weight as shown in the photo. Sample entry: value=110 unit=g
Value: value=2629 unit=g
